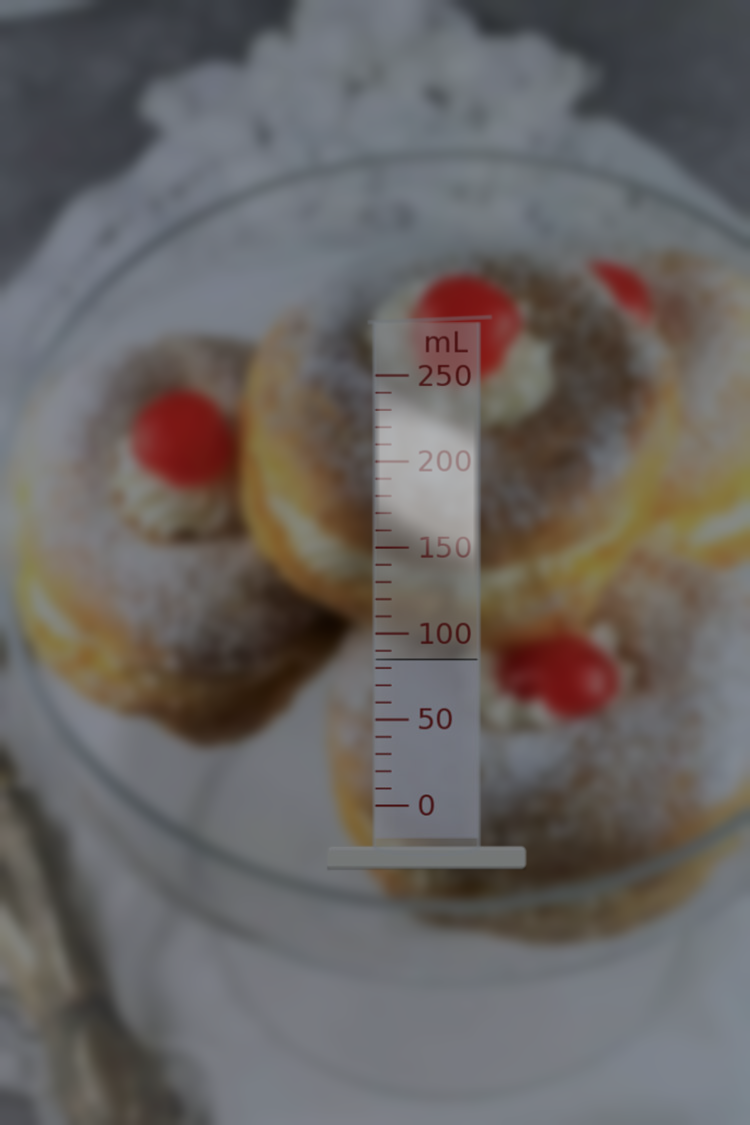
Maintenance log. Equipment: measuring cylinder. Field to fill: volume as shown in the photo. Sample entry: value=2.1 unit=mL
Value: value=85 unit=mL
